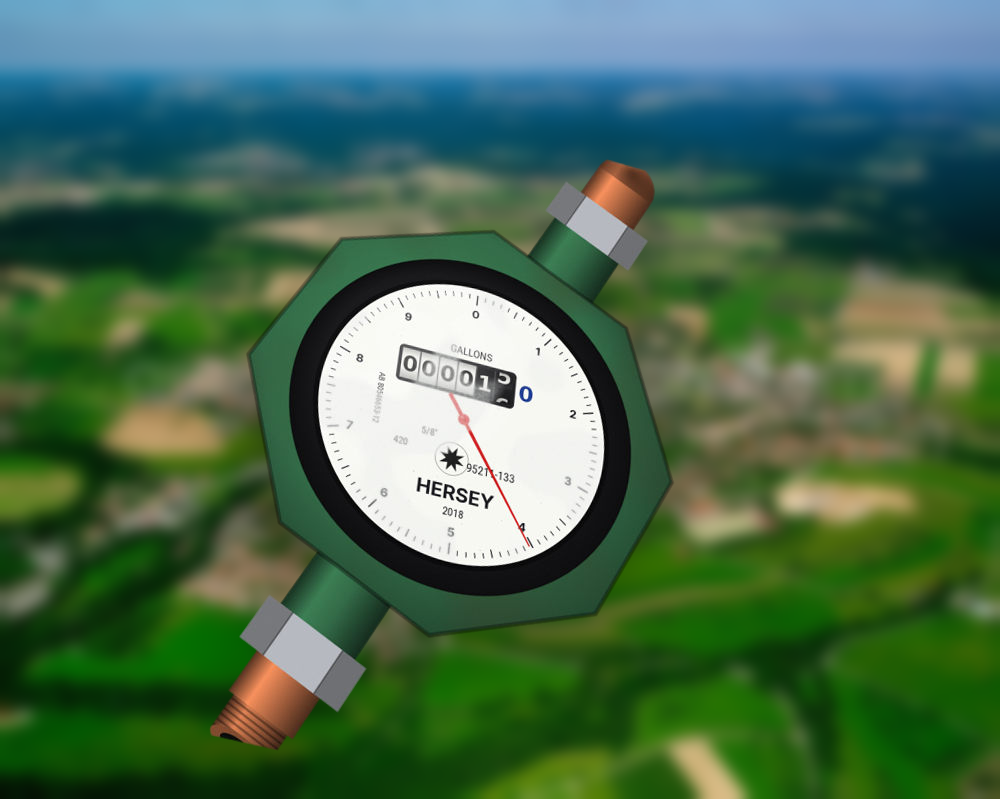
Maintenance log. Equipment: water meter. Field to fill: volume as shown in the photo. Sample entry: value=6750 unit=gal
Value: value=154.0 unit=gal
